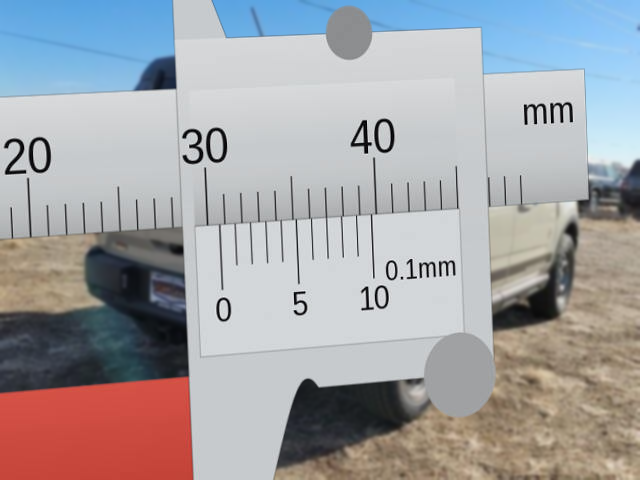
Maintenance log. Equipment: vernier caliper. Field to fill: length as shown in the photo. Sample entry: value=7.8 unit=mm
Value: value=30.7 unit=mm
